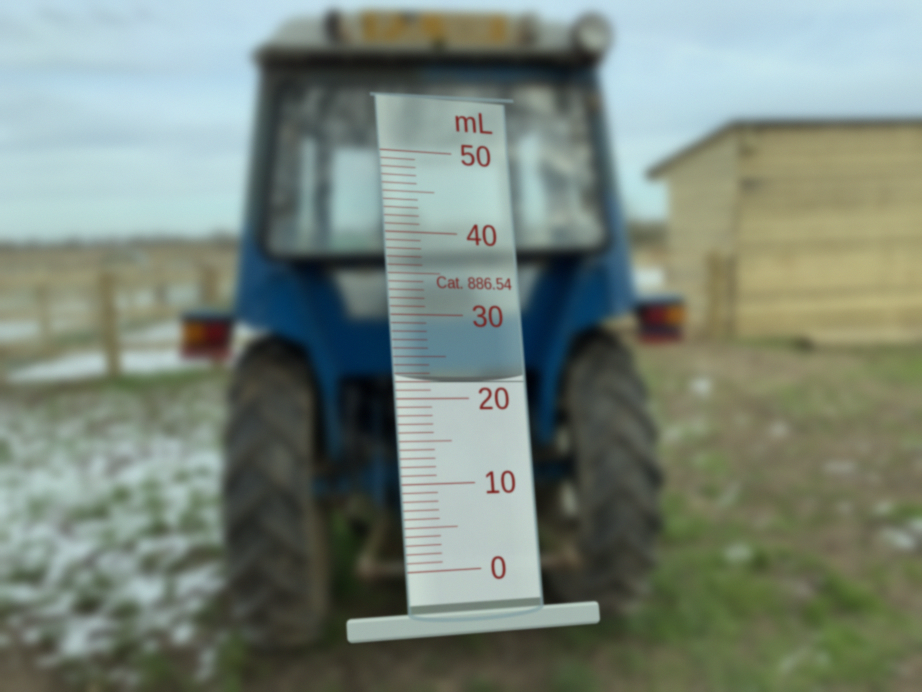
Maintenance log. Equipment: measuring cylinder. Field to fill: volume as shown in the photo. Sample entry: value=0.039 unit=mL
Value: value=22 unit=mL
